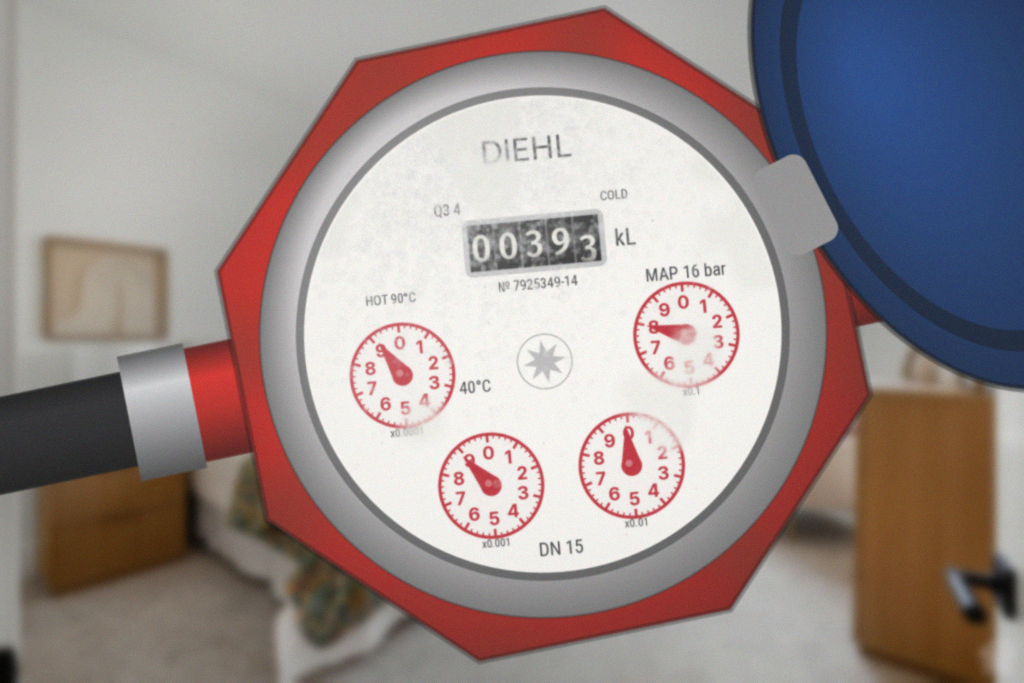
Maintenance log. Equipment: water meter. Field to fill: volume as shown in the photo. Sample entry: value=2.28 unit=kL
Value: value=392.7989 unit=kL
